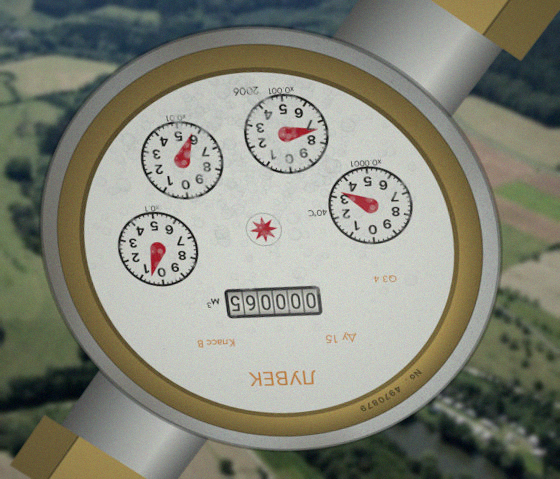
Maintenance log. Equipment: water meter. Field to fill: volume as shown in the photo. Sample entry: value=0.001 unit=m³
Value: value=65.0573 unit=m³
